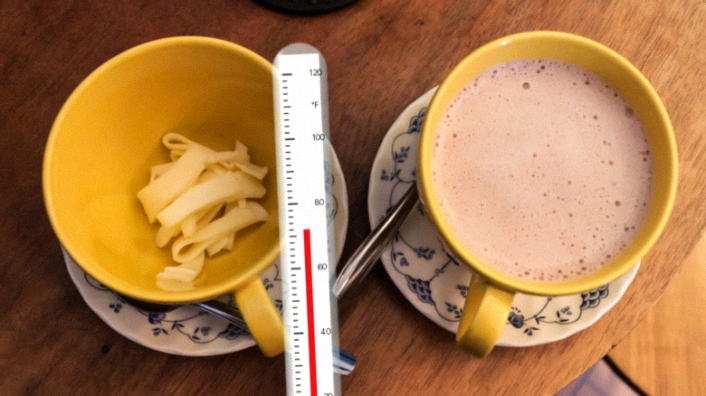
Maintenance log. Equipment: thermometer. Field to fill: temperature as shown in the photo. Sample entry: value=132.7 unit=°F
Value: value=72 unit=°F
